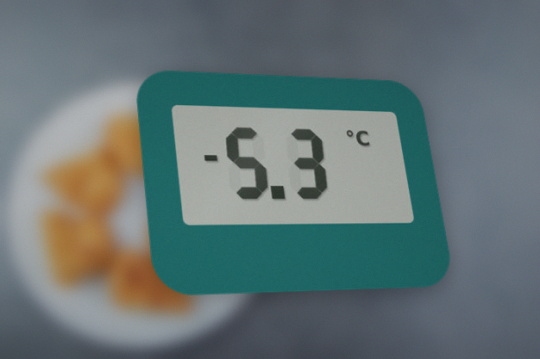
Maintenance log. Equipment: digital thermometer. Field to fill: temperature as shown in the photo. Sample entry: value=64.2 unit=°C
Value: value=-5.3 unit=°C
